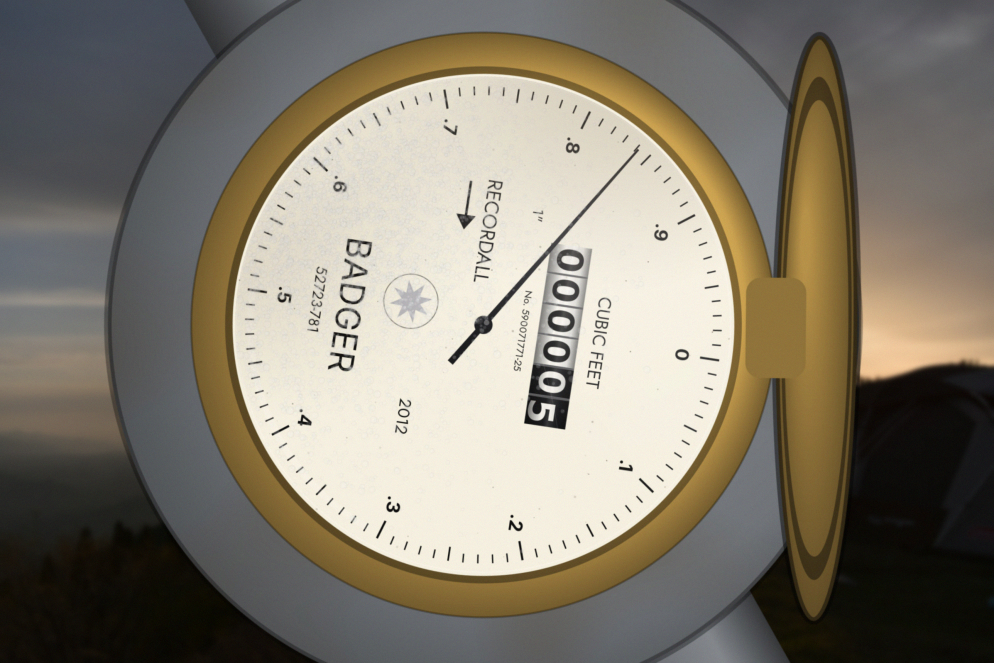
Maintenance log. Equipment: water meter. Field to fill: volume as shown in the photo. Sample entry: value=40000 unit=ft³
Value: value=4.84 unit=ft³
